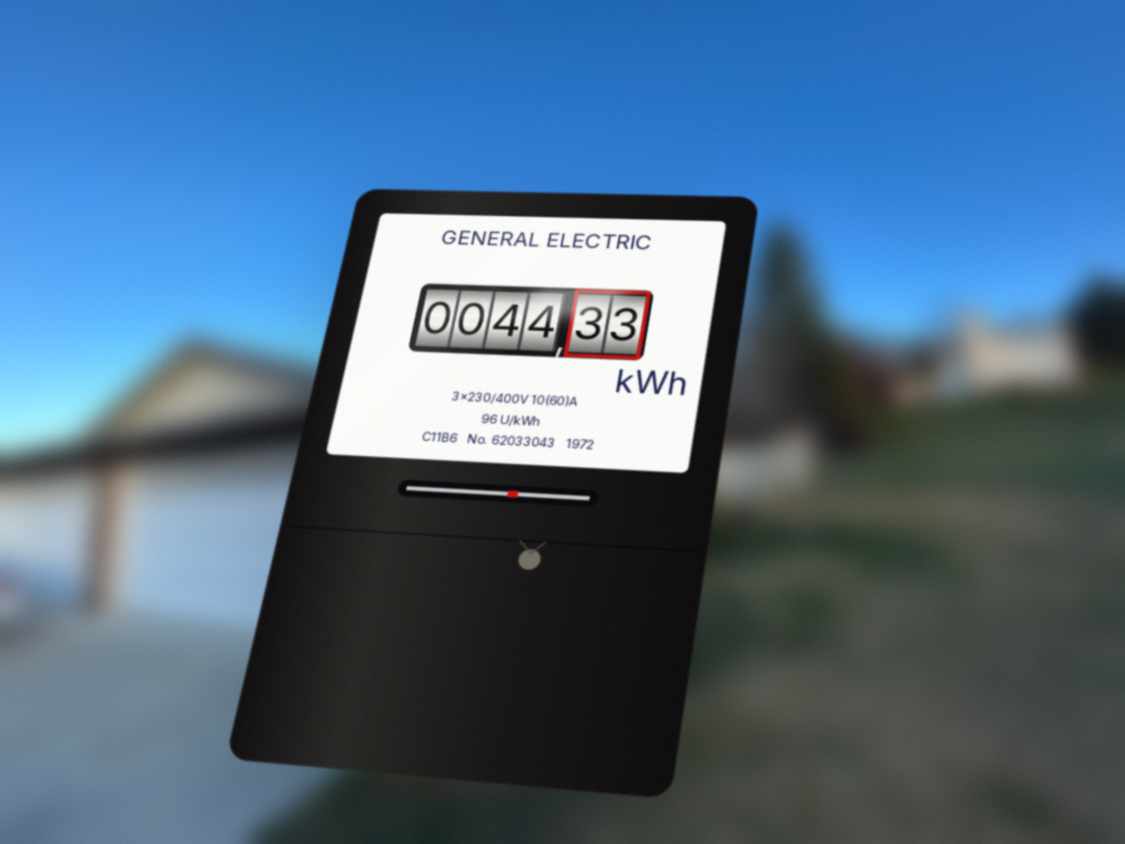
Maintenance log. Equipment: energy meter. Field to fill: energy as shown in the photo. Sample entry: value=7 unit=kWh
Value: value=44.33 unit=kWh
